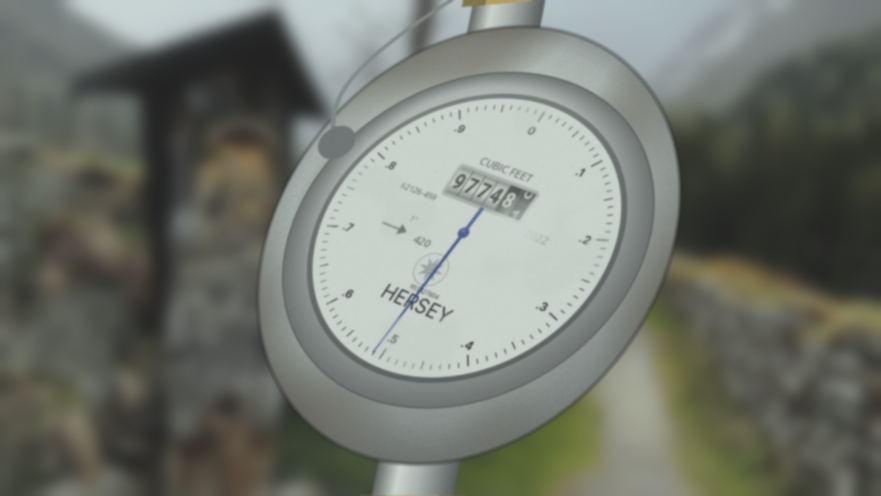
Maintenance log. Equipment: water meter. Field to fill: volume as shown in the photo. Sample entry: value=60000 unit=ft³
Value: value=977480.51 unit=ft³
